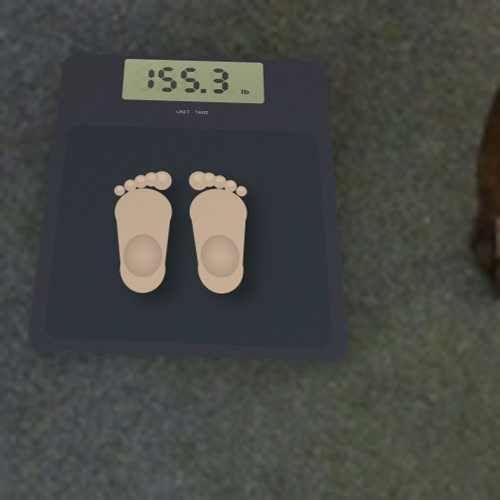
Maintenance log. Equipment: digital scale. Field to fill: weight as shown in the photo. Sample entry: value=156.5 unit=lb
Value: value=155.3 unit=lb
